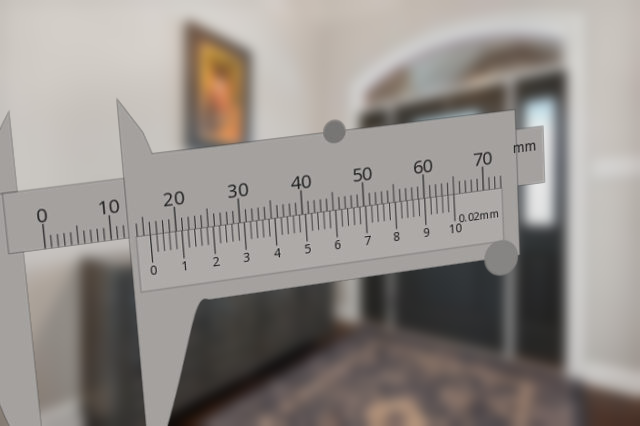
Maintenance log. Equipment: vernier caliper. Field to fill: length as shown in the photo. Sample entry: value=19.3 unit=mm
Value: value=16.0 unit=mm
